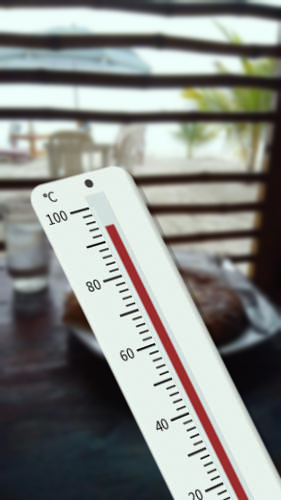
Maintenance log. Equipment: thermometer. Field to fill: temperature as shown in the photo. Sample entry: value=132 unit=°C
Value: value=94 unit=°C
